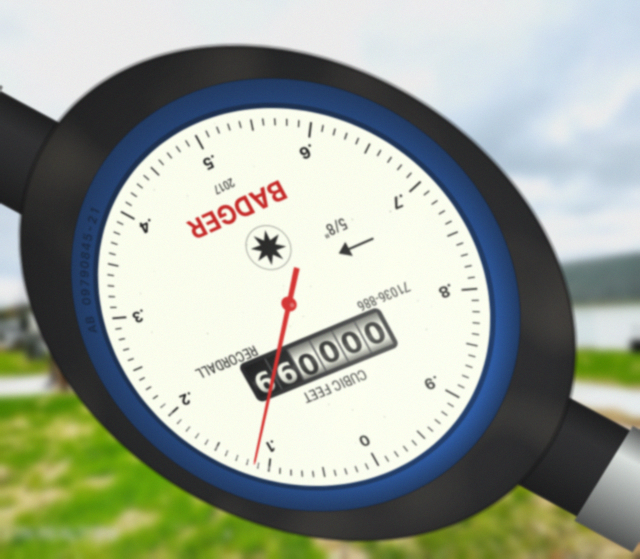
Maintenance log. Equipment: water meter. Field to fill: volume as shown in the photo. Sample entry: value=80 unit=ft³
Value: value=99.11 unit=ft³
